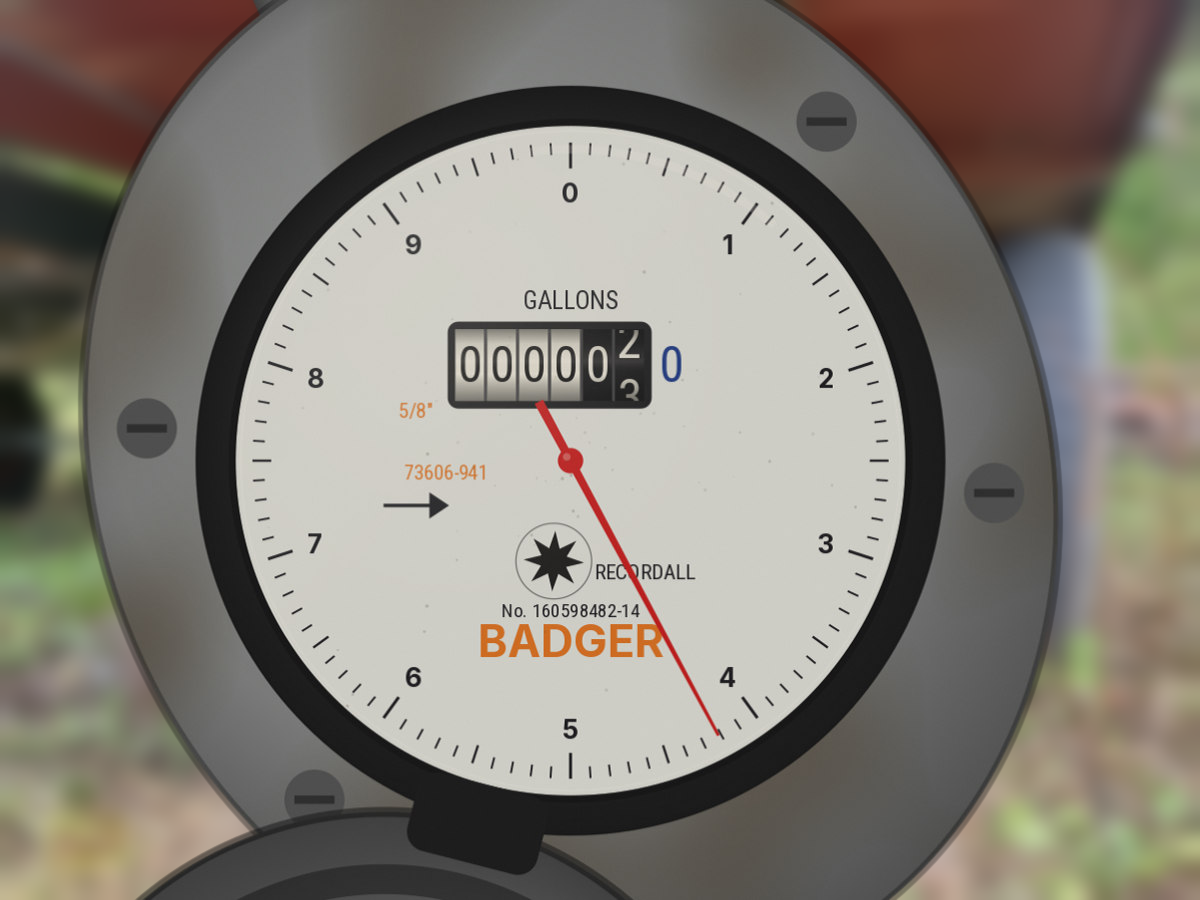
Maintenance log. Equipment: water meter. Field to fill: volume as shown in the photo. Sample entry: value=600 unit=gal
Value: value=24.2 unit=gal
